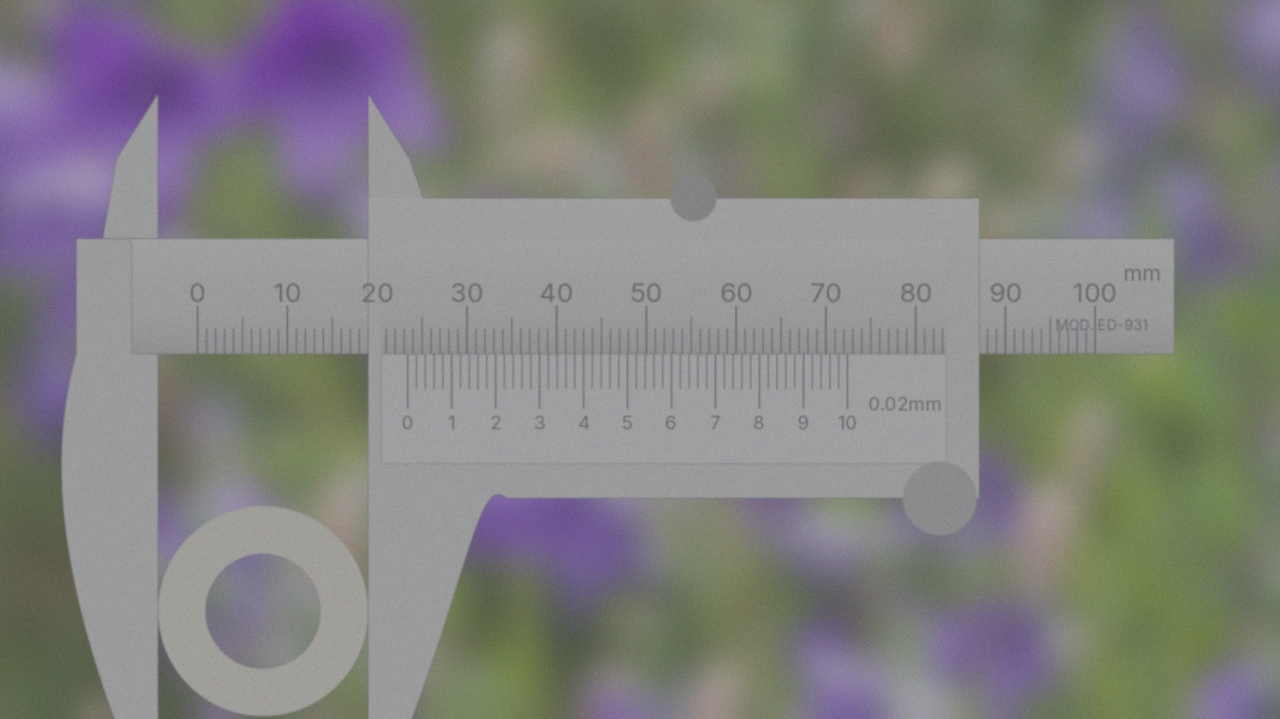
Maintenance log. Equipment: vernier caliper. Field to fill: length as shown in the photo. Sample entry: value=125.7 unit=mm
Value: value=23.4 unit=mm
